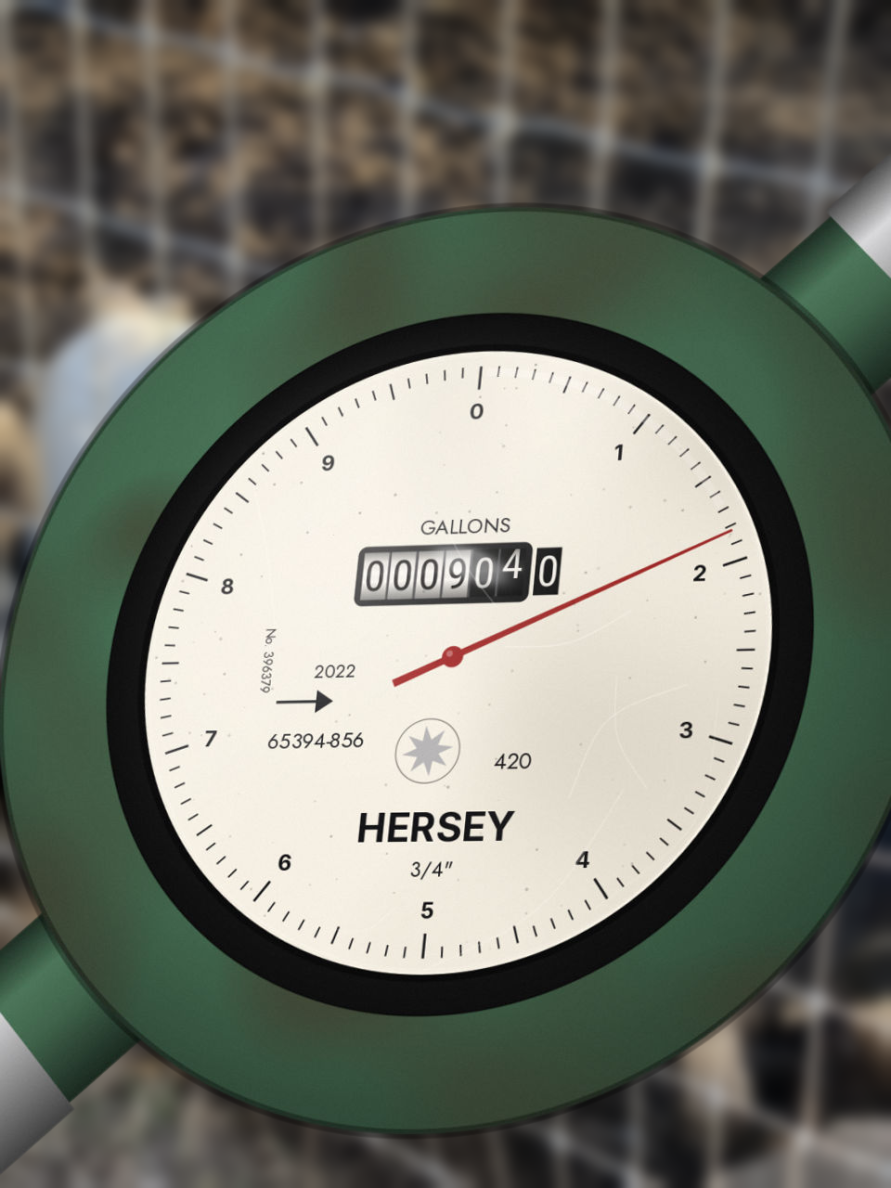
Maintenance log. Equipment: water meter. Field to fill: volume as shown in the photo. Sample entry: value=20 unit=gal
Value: value=9041.8 unit=gal
